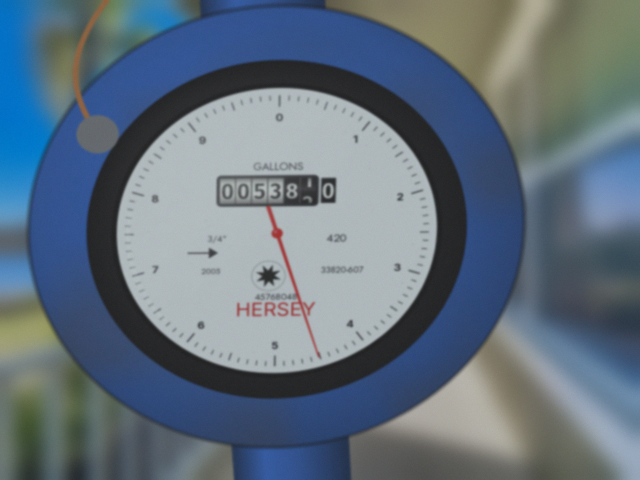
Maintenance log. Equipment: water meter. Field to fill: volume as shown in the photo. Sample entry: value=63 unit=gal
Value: value=53814.5 unit=gal
